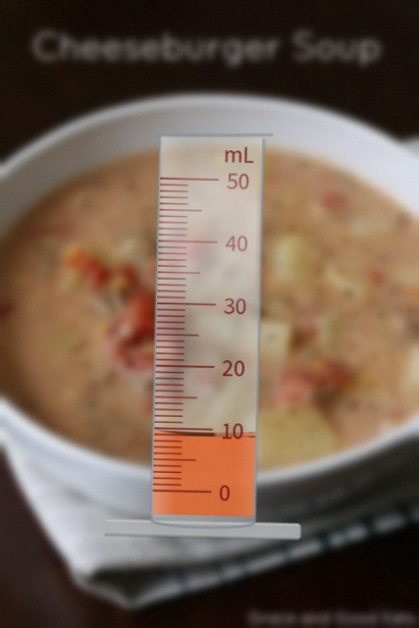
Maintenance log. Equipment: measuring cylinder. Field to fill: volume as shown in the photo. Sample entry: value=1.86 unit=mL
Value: value=9 unit=mL
